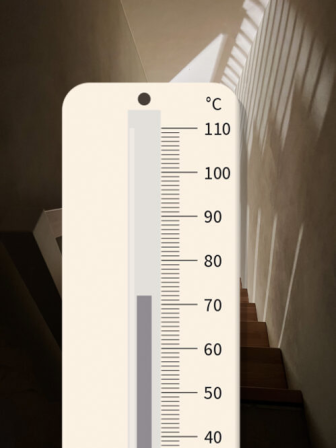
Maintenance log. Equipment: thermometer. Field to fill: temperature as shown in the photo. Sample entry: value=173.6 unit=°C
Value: value=72 unit=°C
